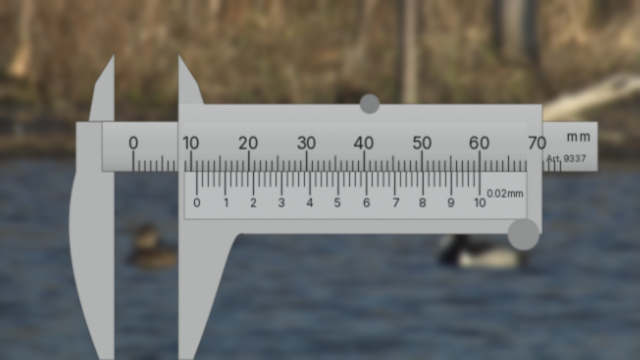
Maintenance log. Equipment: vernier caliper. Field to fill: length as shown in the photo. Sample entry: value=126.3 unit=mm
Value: value=11.0 unit=mm
